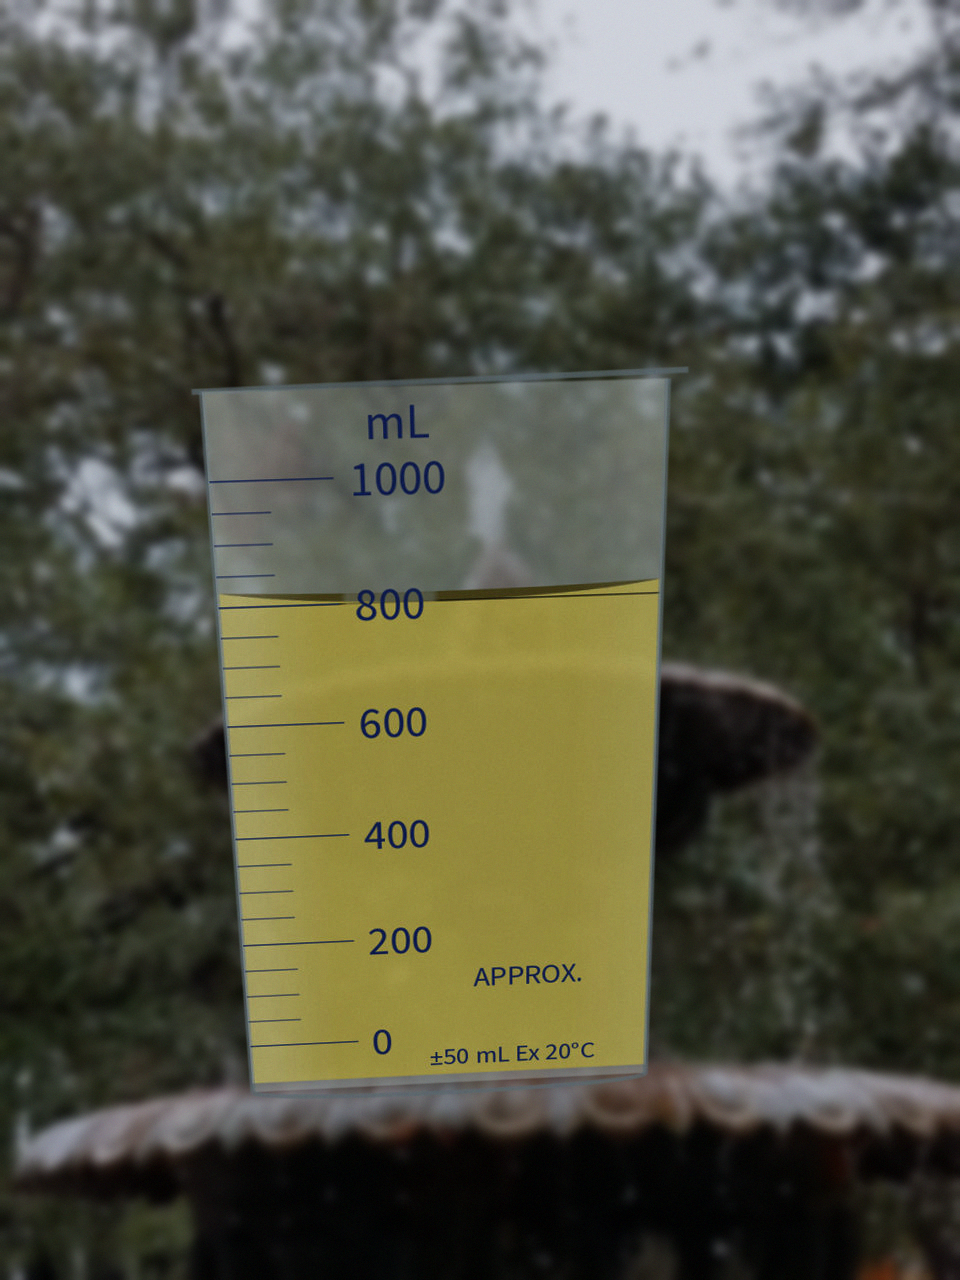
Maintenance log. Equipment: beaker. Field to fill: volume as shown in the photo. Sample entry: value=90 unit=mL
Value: value=800 unit=mL
